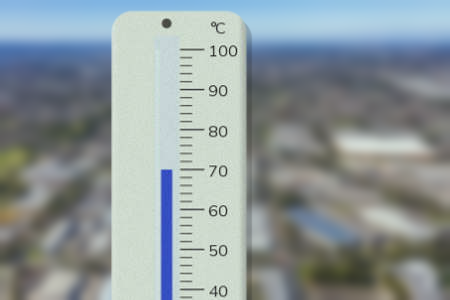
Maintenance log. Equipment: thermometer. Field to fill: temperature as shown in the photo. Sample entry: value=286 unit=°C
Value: value=70 unit=°C
